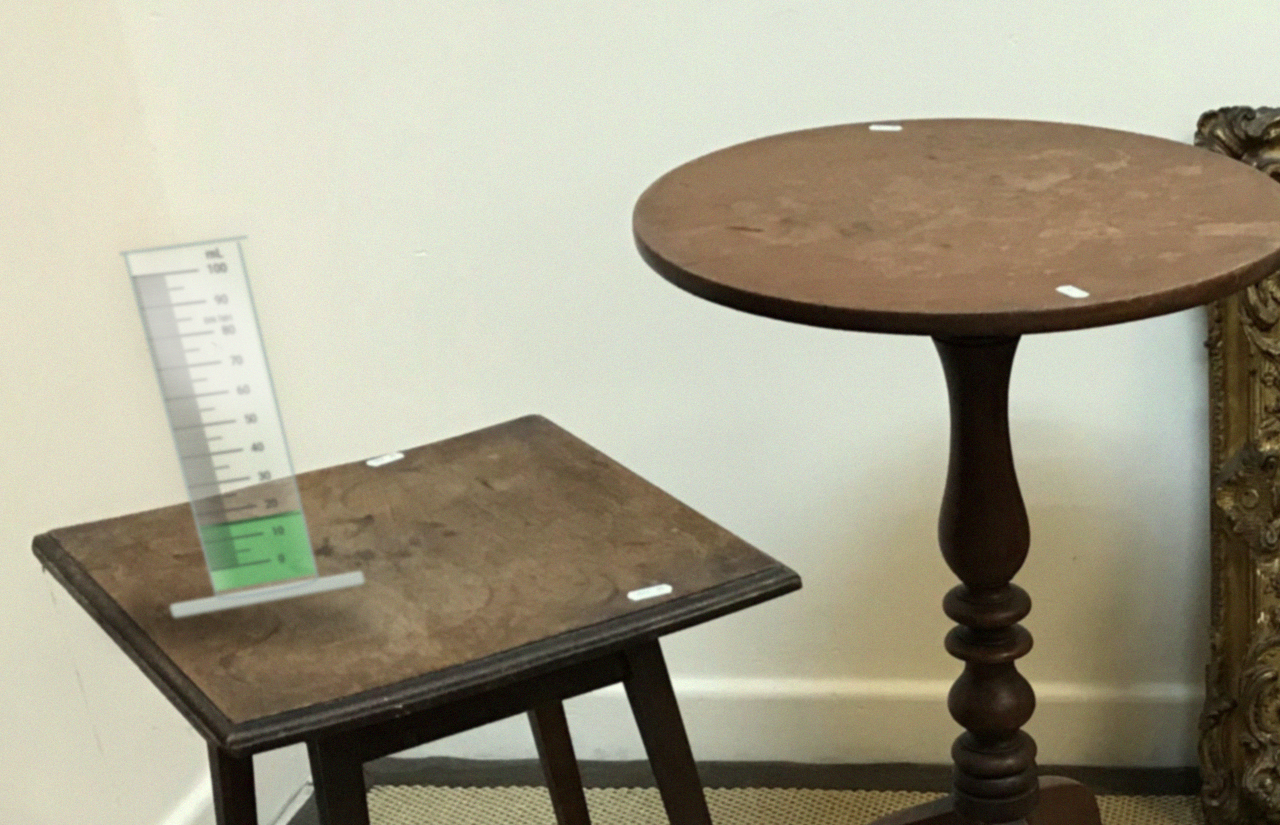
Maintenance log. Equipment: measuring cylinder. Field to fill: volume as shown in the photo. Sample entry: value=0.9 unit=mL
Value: value=15 unit=mL
